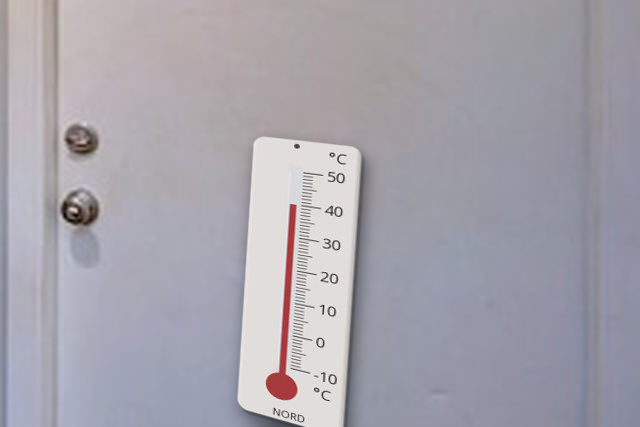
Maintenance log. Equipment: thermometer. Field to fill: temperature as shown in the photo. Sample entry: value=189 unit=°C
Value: value=40 unit=°C
